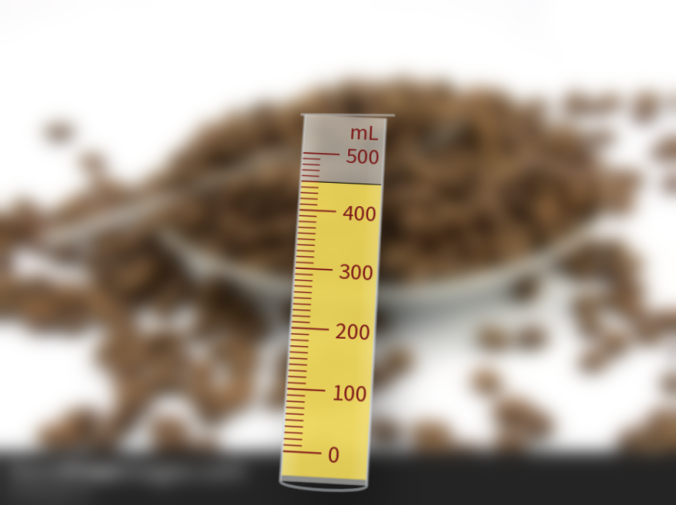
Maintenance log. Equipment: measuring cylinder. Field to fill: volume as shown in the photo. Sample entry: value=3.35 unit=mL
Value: value=450 unit=mL
